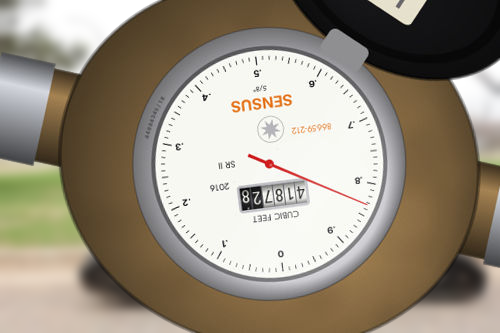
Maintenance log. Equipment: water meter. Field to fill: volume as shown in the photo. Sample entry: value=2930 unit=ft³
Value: value=418727.83 unit=ft³
